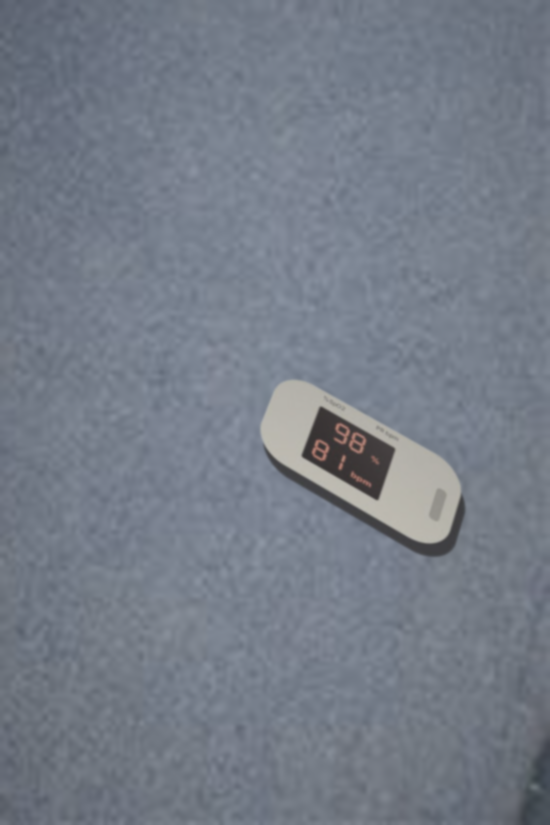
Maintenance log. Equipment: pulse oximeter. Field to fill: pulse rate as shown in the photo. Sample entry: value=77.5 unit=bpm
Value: value=81 unit=bpm
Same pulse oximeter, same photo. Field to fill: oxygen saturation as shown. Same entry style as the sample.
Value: value=98 unit=%
